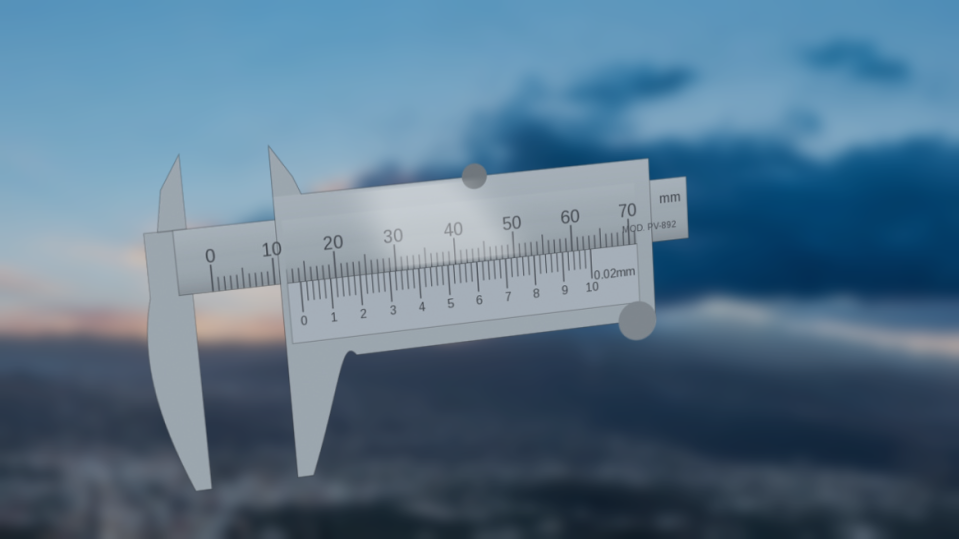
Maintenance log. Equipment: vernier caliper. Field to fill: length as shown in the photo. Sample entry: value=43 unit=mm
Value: value=14.2 unit=mm
